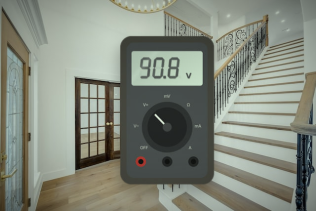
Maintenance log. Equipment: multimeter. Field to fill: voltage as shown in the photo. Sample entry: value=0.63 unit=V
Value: value=90.8 unit=V
